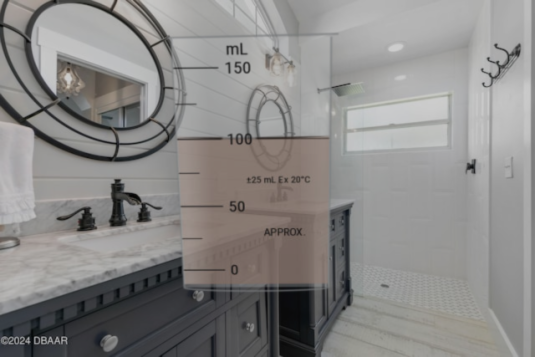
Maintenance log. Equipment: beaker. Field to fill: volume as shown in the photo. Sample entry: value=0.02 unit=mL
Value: value=100 unit=mL
